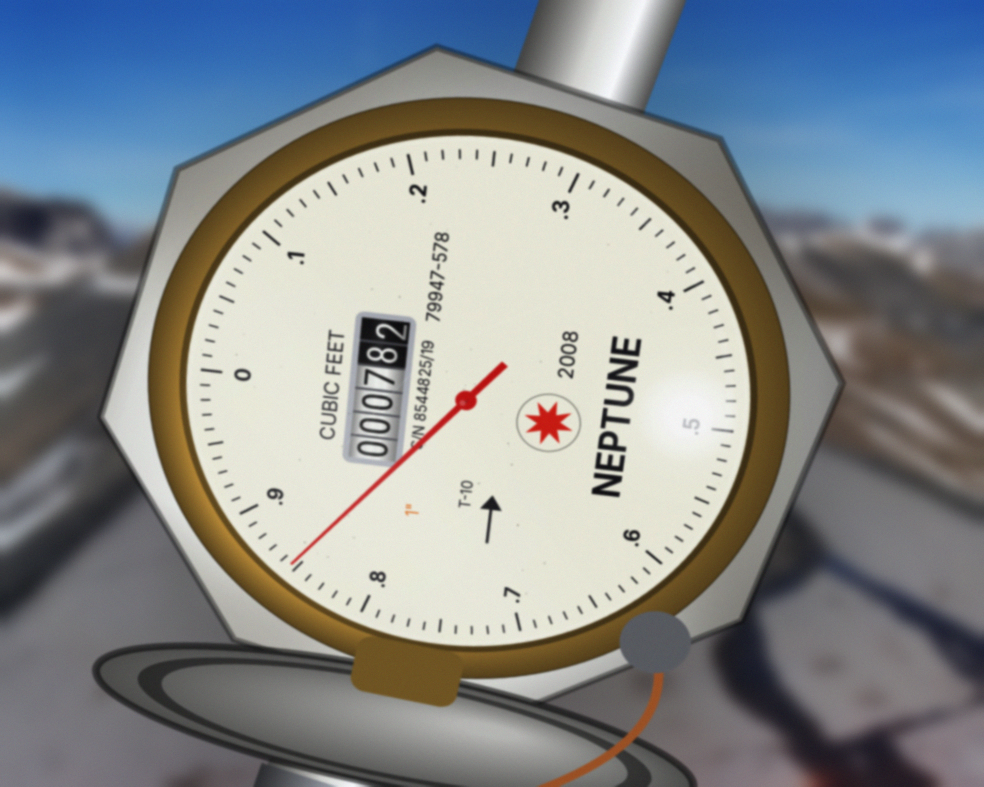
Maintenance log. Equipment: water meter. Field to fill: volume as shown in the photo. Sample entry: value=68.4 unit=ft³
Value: value=781.85 unit=ft³
